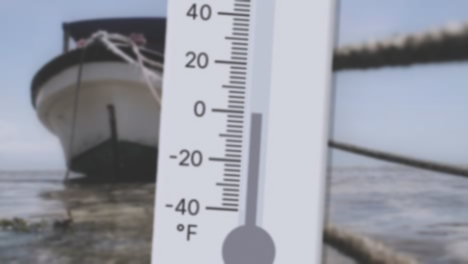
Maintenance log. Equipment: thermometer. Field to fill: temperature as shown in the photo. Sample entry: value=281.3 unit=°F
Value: value=0 unit=°F
